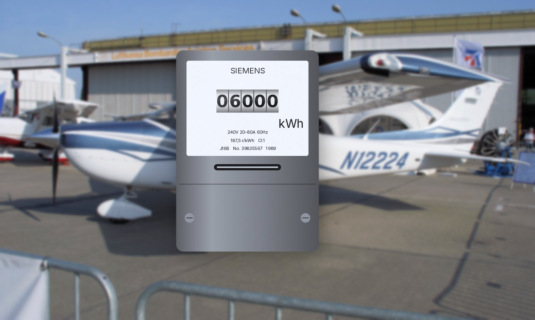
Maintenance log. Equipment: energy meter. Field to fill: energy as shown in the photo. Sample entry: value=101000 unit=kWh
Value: value=6000 unit=kWh
